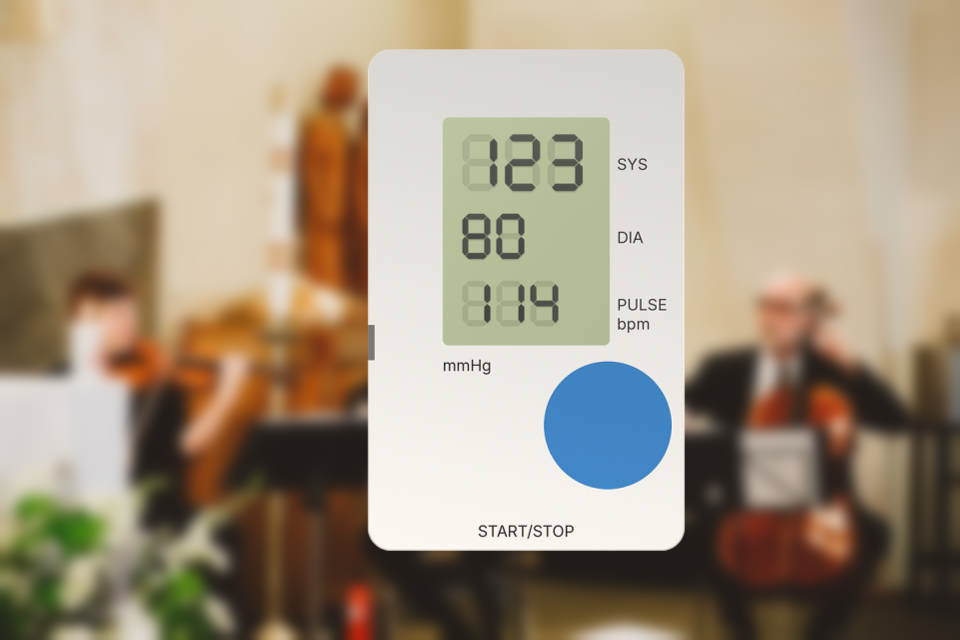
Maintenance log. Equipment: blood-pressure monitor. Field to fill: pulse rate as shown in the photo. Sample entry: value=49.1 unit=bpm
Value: value=114 unit=bpm
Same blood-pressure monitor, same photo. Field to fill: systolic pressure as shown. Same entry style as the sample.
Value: value=123 unit=mmHg
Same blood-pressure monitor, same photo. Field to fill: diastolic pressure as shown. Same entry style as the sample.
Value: value=80 unit=mmHg
